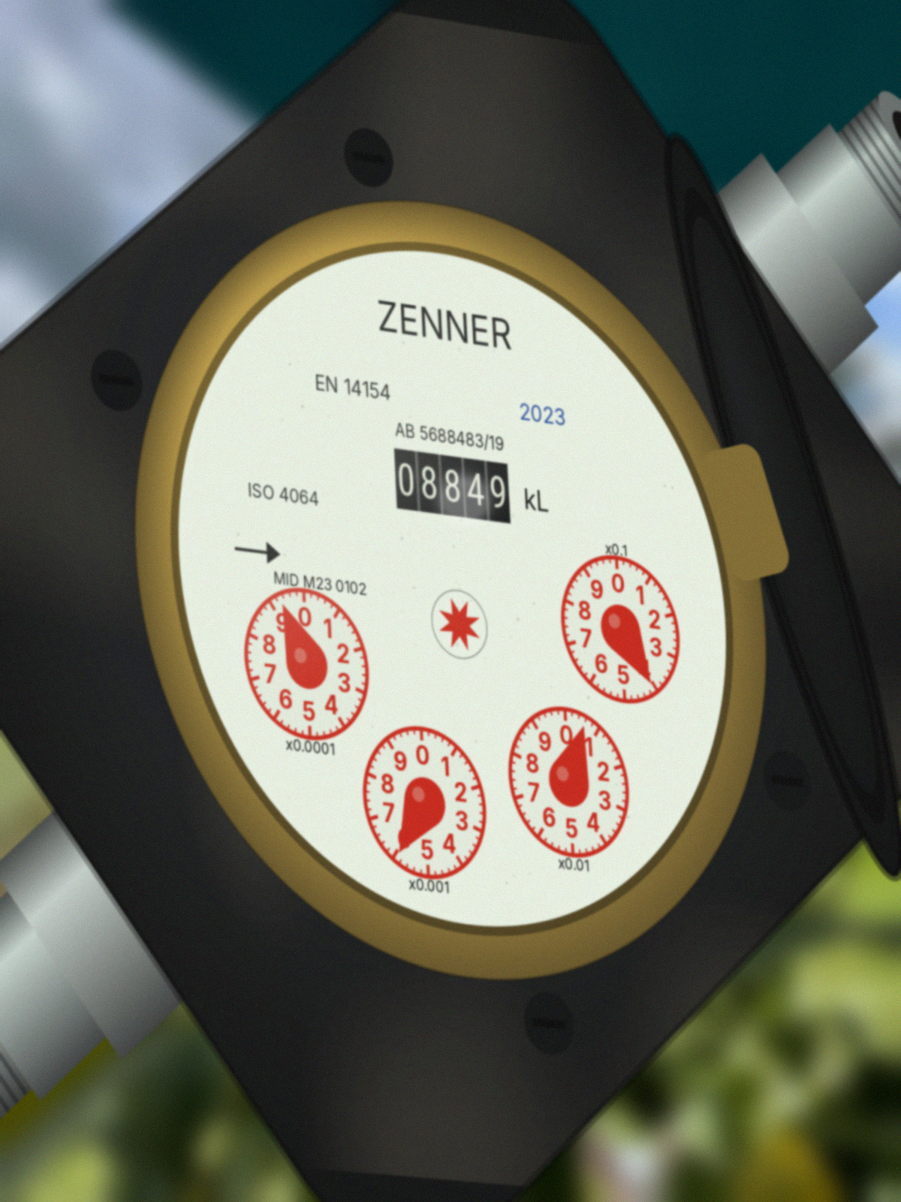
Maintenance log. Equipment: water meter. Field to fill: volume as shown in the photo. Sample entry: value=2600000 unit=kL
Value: value=8849.4059 unit=kL
